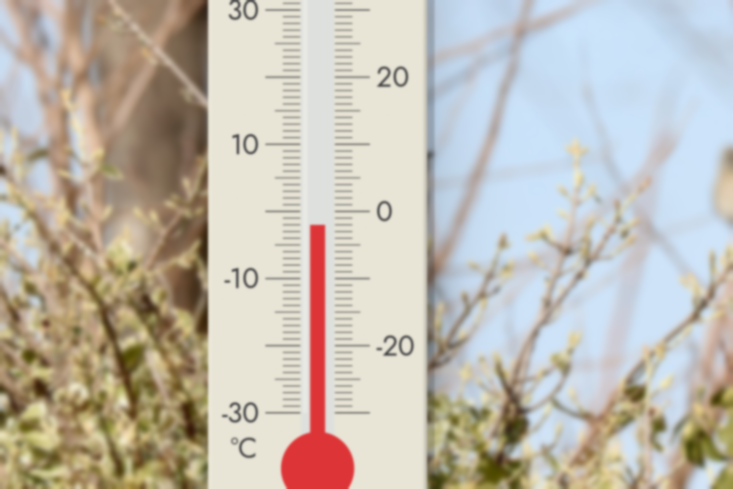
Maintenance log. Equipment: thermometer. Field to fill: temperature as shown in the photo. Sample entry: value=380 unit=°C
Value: value=-2 unit=°C
